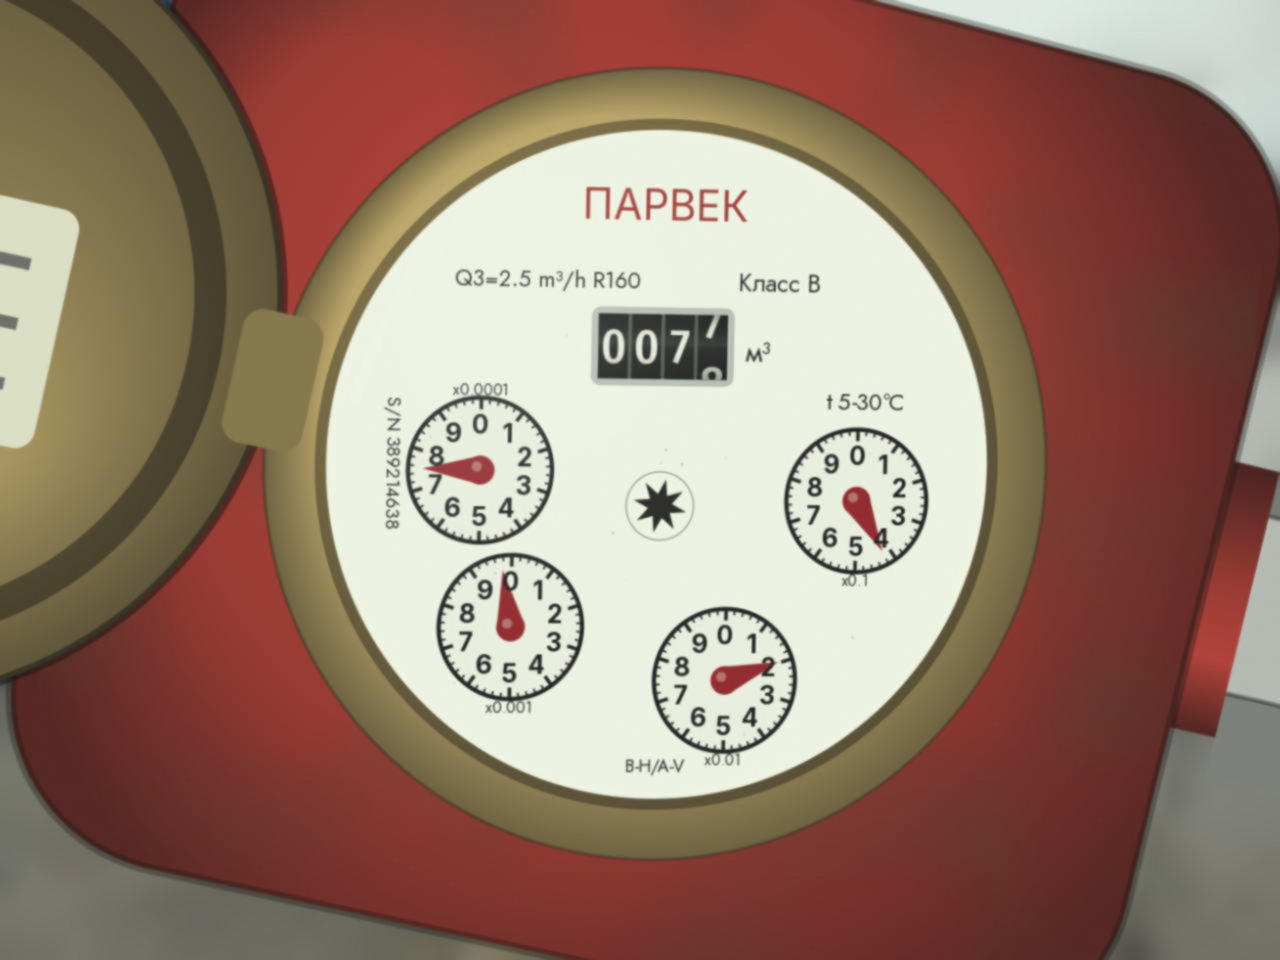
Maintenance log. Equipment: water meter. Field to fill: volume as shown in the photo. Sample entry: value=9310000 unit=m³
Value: value=77.4197 unit=m³
